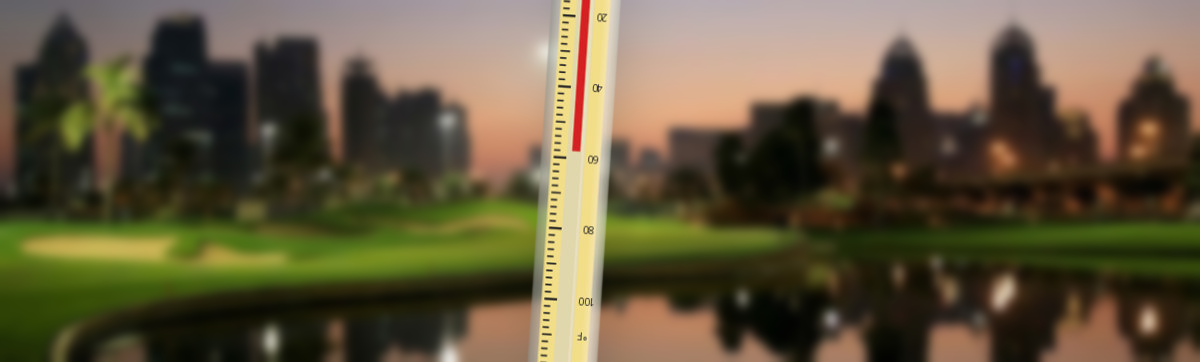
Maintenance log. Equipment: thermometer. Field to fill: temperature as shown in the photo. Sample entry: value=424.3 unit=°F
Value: value=58 unit=°F
